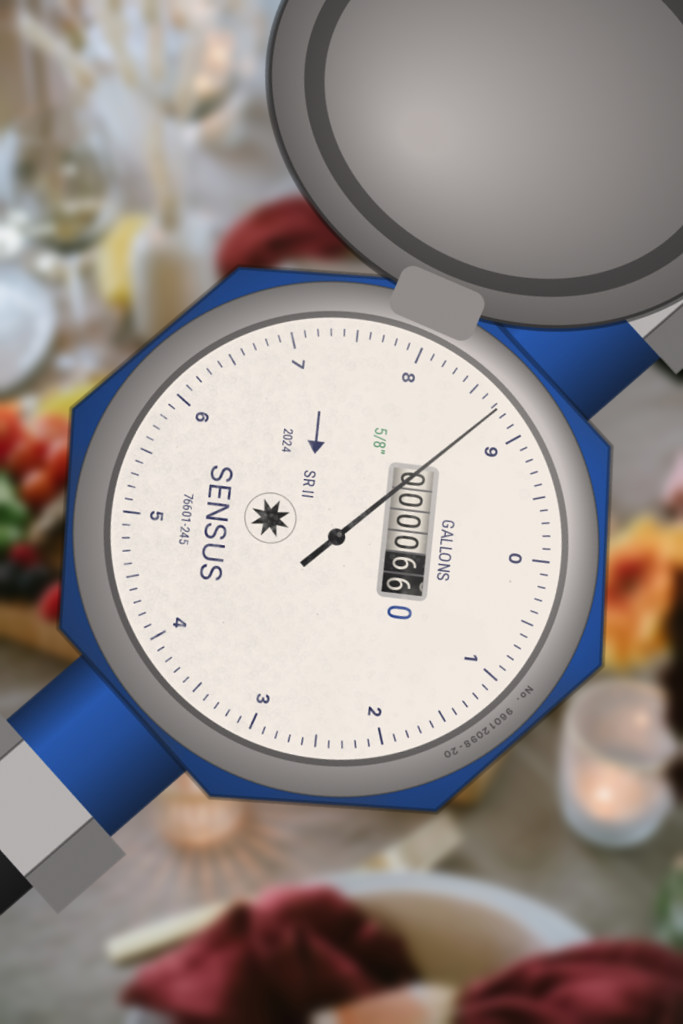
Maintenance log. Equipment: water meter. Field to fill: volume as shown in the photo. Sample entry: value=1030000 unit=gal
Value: value=658.7 unit=gal
